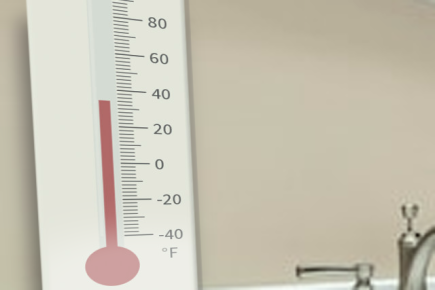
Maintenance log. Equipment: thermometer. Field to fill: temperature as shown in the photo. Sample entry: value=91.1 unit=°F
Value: value=34 unit=°F
